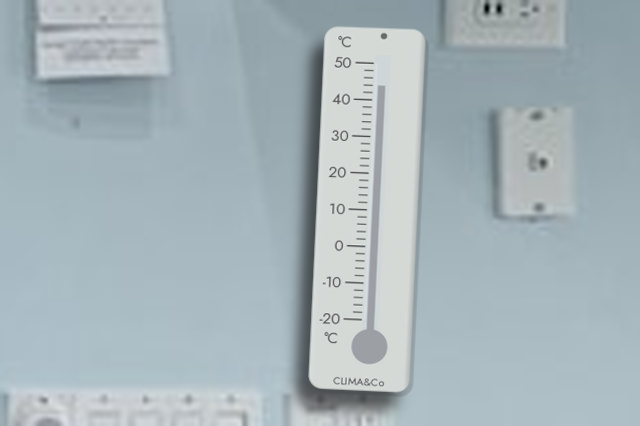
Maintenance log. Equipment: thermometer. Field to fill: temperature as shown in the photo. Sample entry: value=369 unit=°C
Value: value=44 unit=°C
